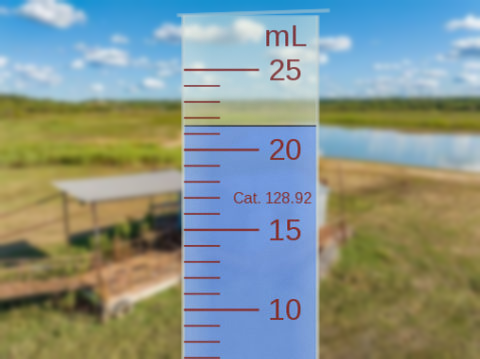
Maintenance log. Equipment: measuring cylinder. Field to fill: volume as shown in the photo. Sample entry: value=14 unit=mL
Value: value=21.5 unit=mL
